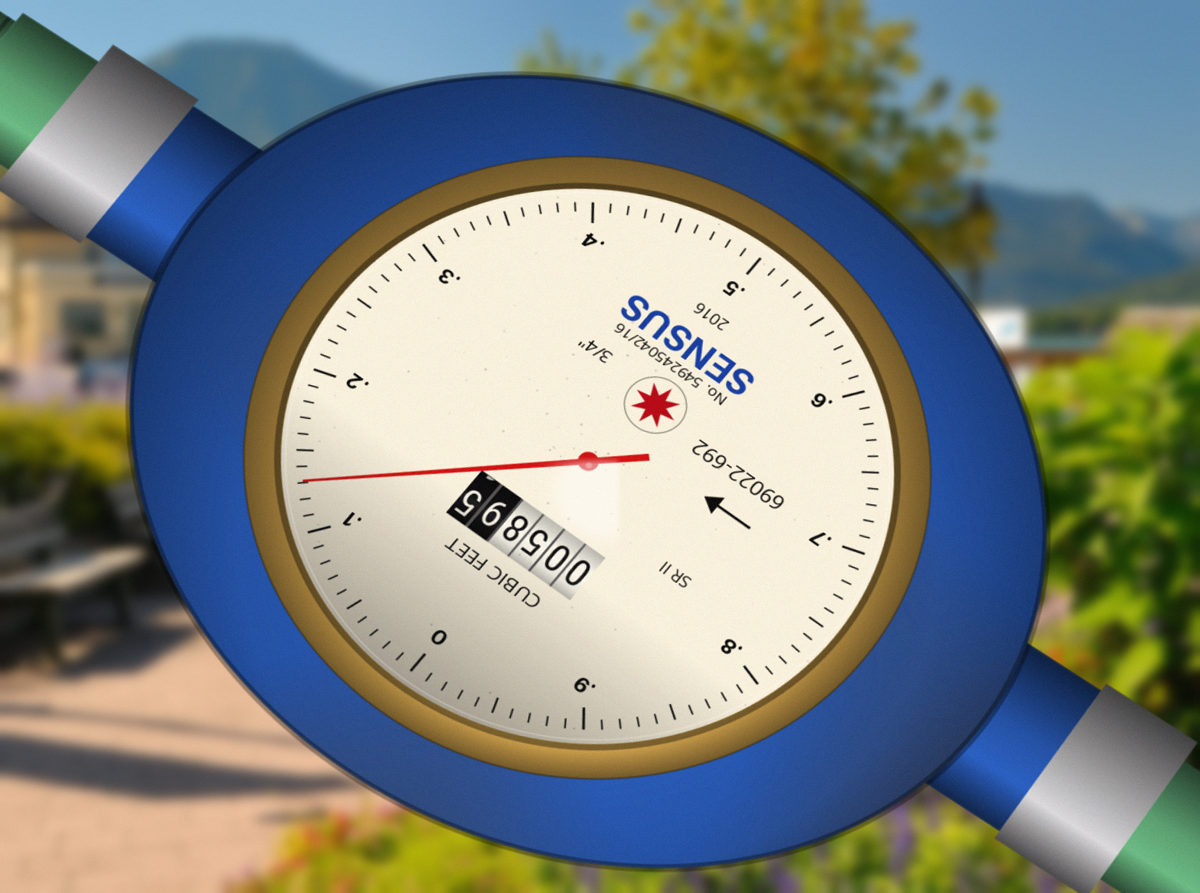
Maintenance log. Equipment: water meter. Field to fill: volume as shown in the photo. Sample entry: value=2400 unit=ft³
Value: value=5895.13 unit=ft³
